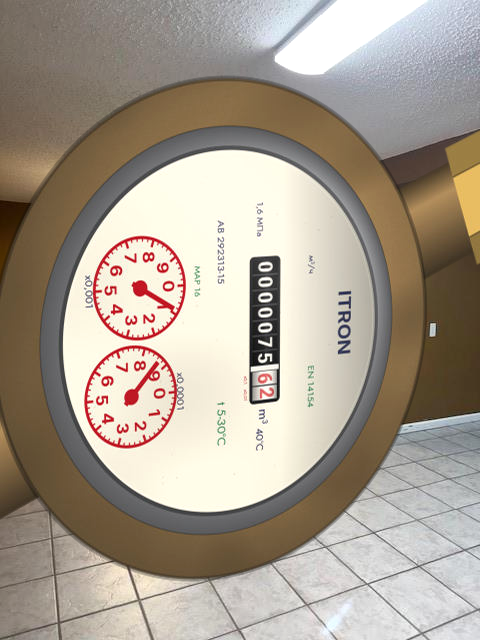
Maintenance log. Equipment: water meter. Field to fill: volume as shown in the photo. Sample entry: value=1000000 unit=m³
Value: value=75.6208 unit=m³
